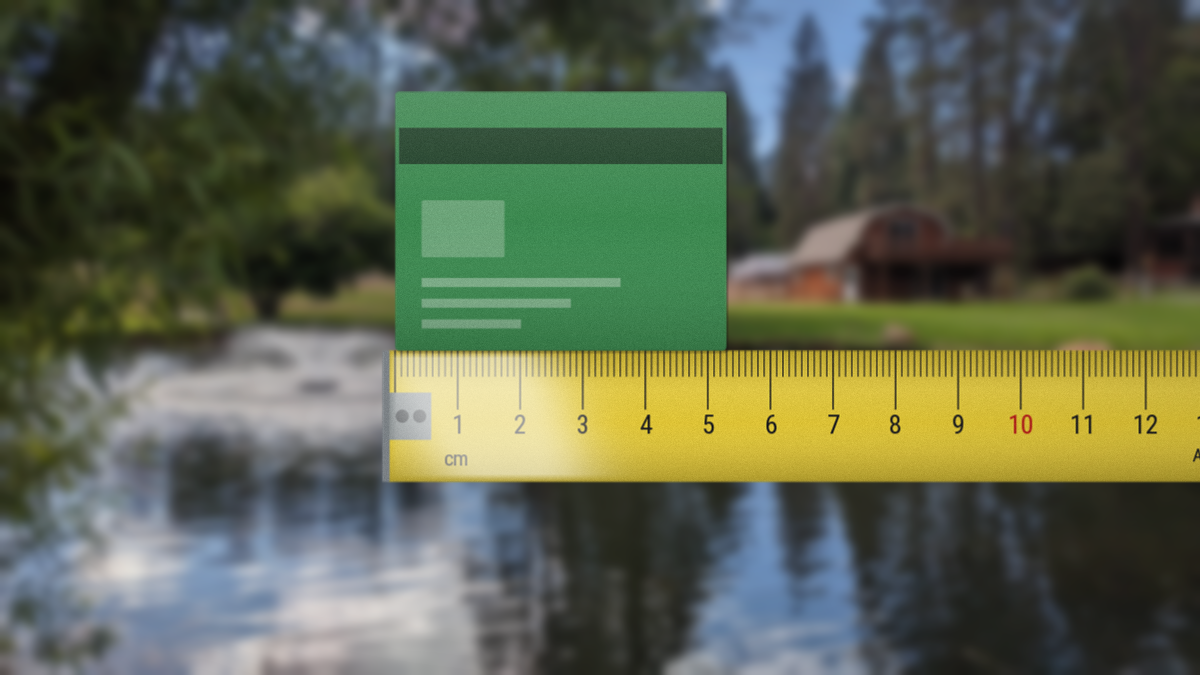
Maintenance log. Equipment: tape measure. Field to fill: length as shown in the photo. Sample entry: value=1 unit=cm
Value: value=5.3 unit=cm
